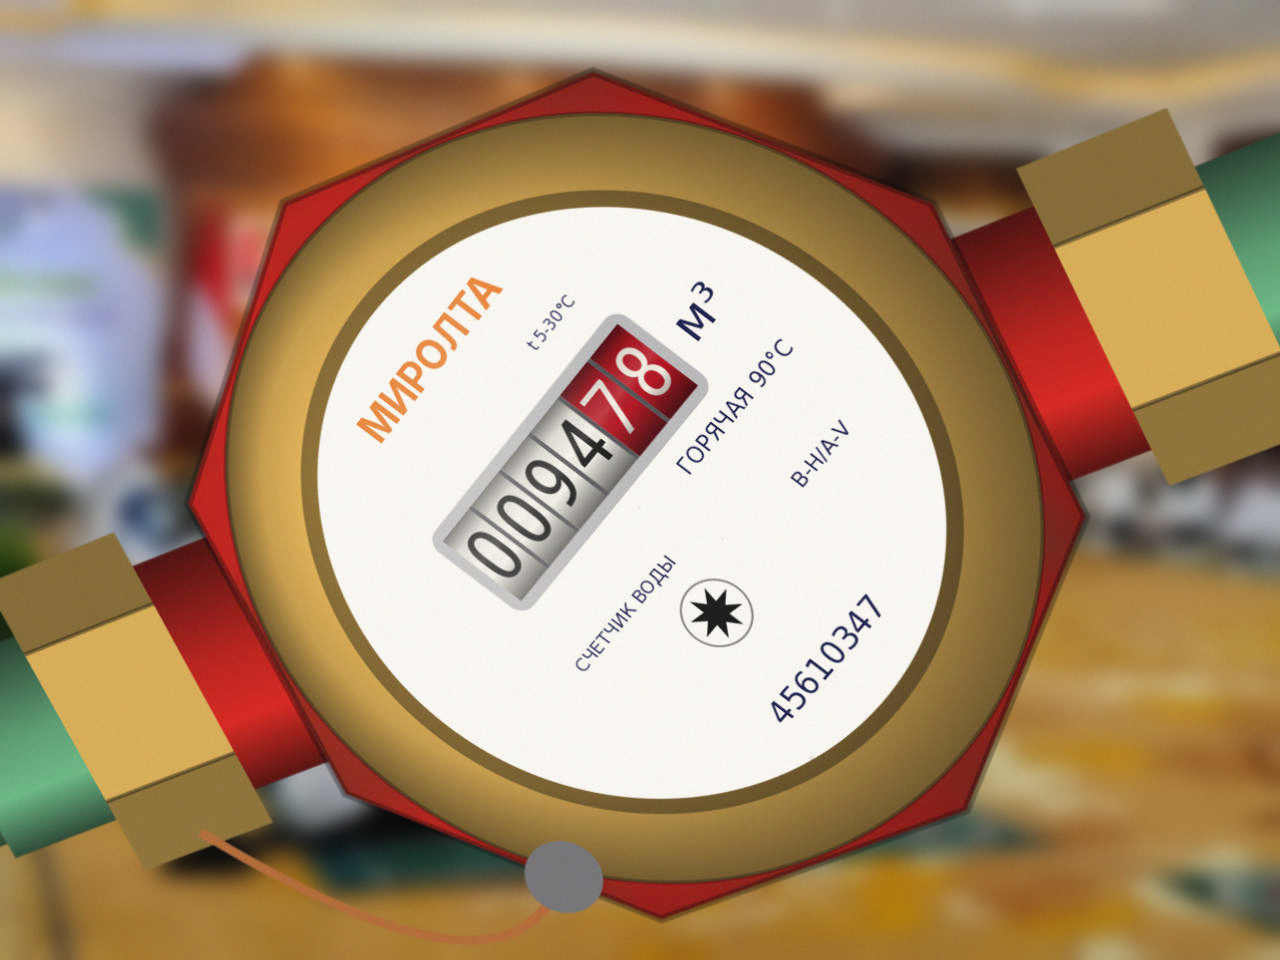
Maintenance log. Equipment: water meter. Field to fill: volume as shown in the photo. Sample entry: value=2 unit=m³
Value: value=94.78 unit=m³
